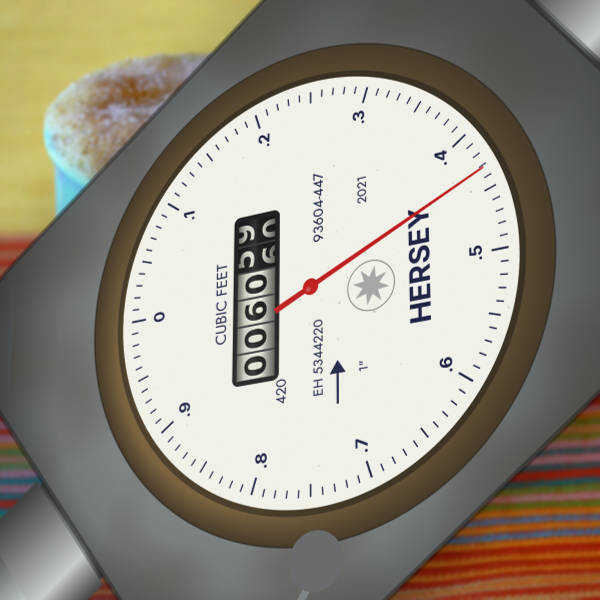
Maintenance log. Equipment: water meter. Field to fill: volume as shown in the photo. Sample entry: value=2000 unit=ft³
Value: value=6059.43 unit=ft³
